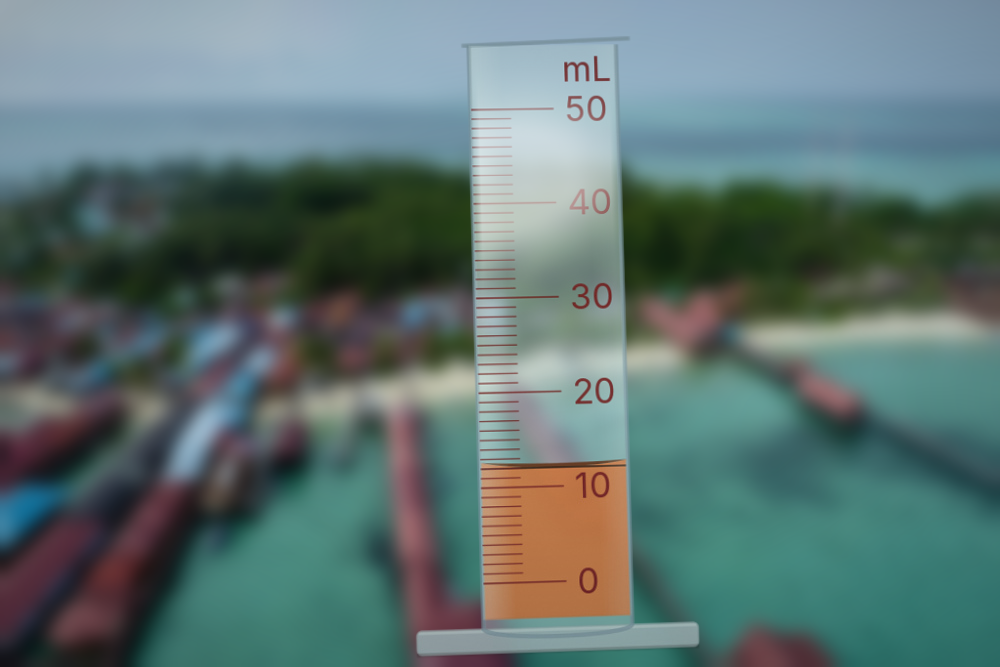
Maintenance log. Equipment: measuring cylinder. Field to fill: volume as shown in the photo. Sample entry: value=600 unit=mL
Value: value=12 unit=mL
